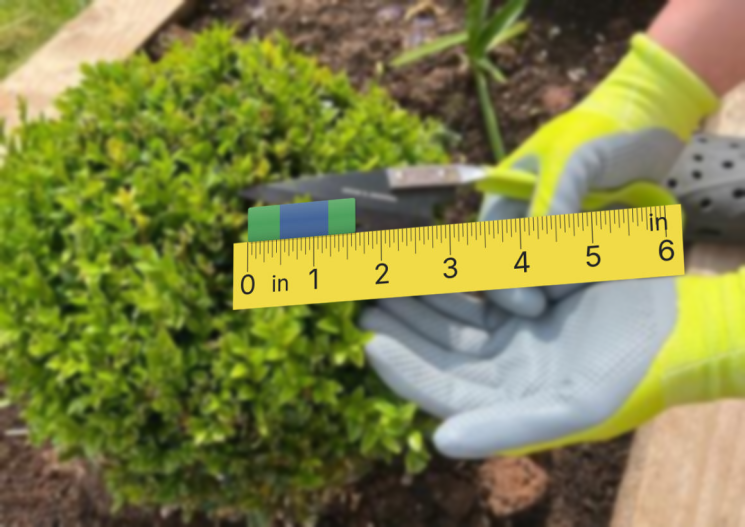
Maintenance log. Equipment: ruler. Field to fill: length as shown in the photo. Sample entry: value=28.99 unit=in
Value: value=1.625 unit=in
